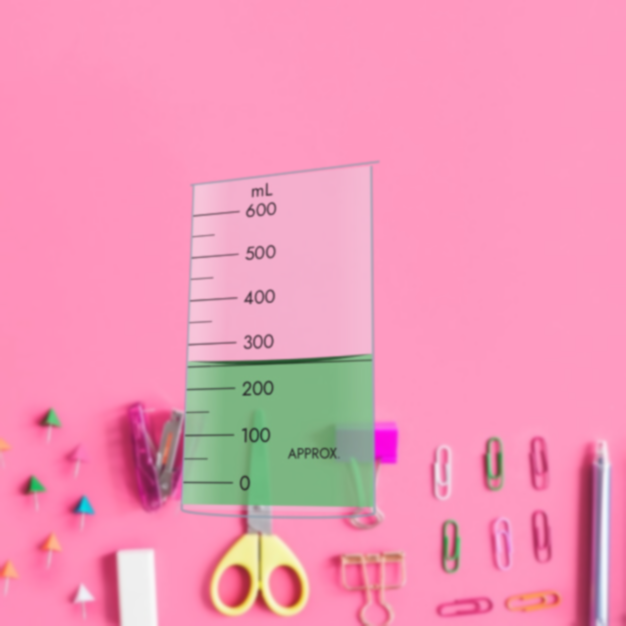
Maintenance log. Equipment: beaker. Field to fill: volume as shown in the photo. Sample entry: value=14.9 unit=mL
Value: value=250 unit=mL
